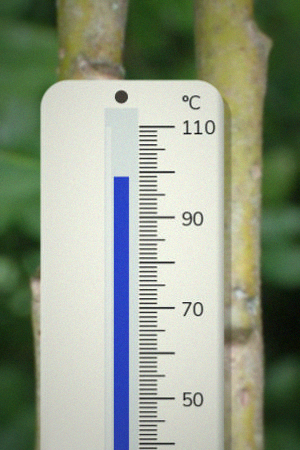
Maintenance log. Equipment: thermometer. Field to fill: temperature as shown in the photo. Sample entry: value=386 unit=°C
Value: value=99 unit=°C
